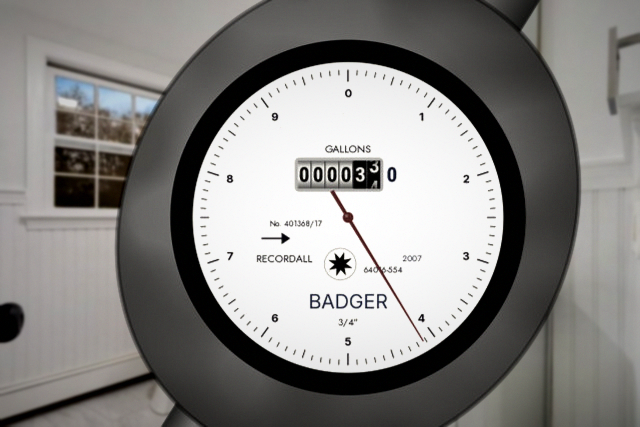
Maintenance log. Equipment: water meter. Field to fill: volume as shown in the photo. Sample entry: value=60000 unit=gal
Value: value=334.1 unit=gal
